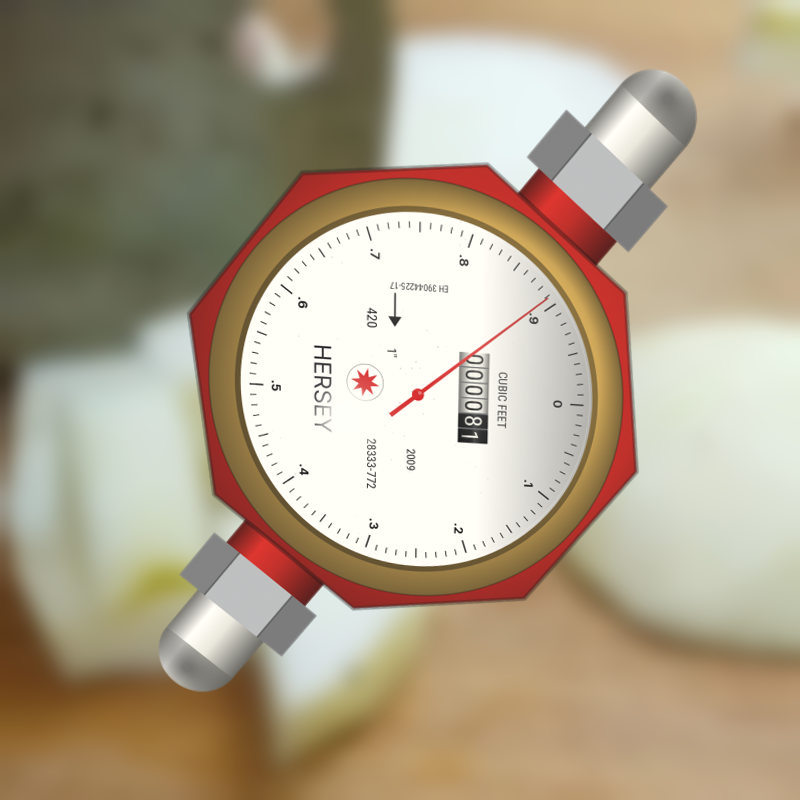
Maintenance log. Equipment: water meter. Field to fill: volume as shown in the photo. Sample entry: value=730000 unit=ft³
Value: value=80.89 unit=ft³
